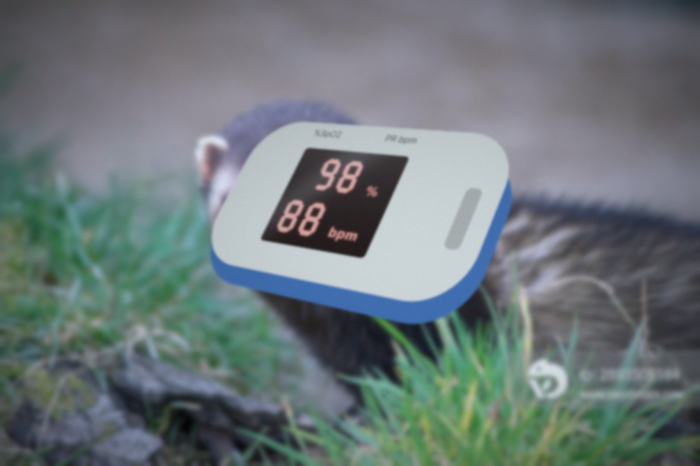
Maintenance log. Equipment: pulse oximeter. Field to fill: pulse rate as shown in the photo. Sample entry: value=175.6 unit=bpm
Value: value=88 unit=bpm
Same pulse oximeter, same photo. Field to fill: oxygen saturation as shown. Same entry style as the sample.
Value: value=98 unit=%
